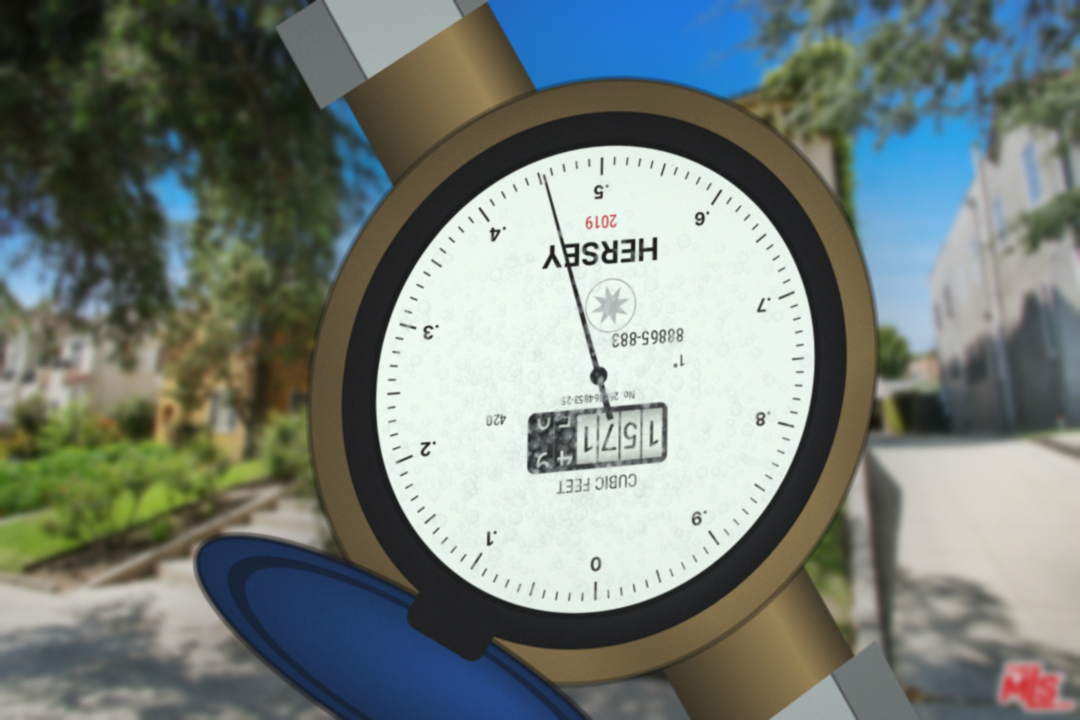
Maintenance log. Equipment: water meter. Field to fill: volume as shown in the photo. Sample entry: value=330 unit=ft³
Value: value=157149.45 unit=ft³
